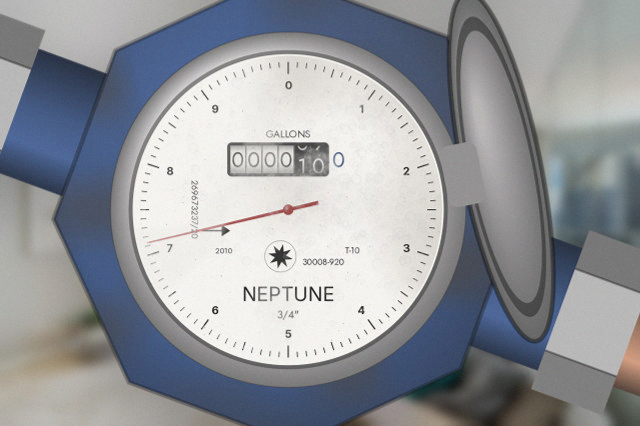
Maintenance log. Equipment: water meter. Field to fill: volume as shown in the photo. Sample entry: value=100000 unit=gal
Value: value=97.1 unit=gal
